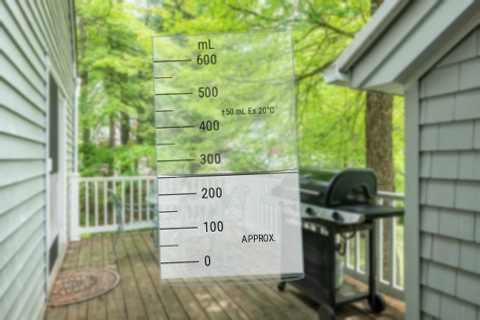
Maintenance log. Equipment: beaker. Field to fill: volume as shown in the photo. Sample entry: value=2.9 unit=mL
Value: value=250 unit=mL
